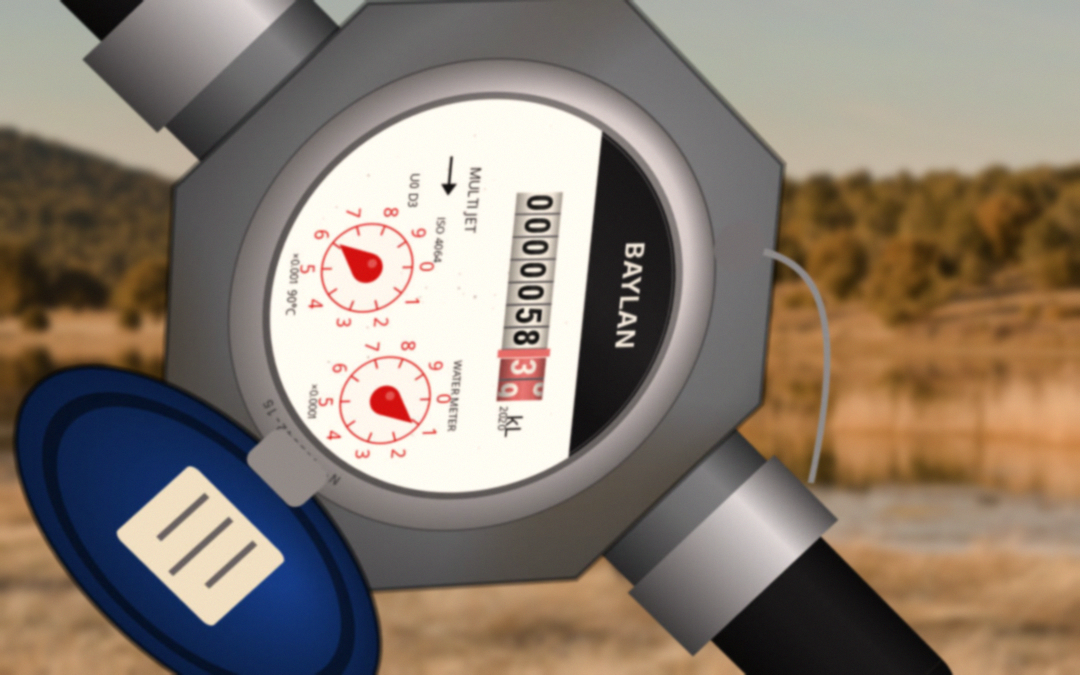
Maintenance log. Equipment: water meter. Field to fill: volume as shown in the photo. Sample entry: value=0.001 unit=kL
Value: value=58.3861 unit=kL
